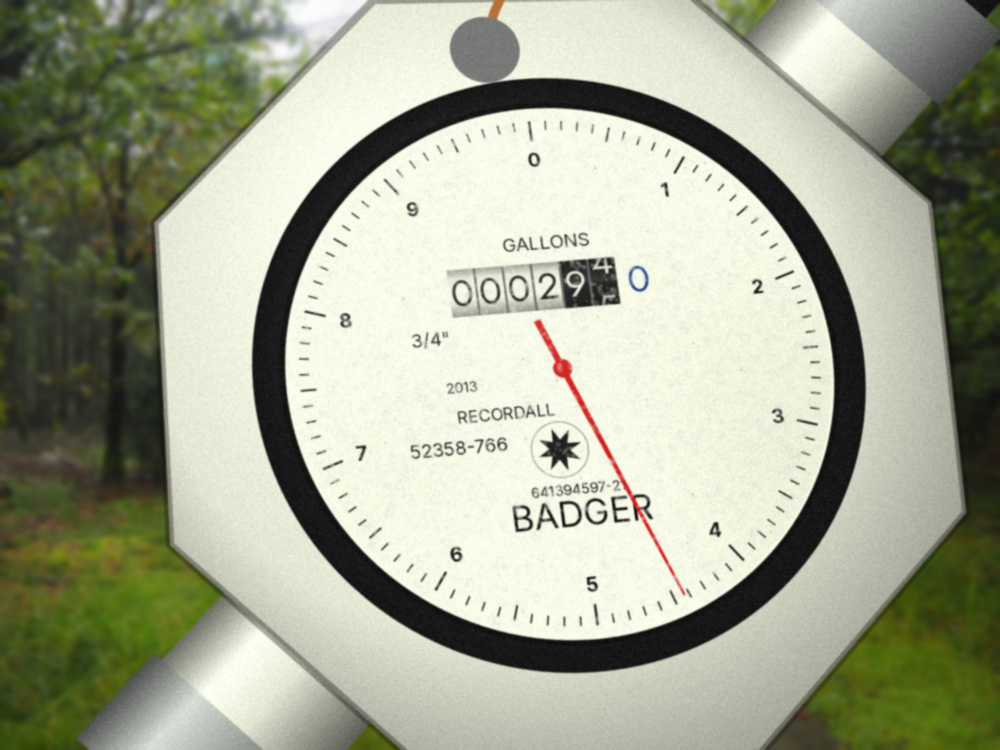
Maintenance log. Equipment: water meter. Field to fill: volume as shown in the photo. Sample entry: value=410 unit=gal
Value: value=2944.4 unit=gal
